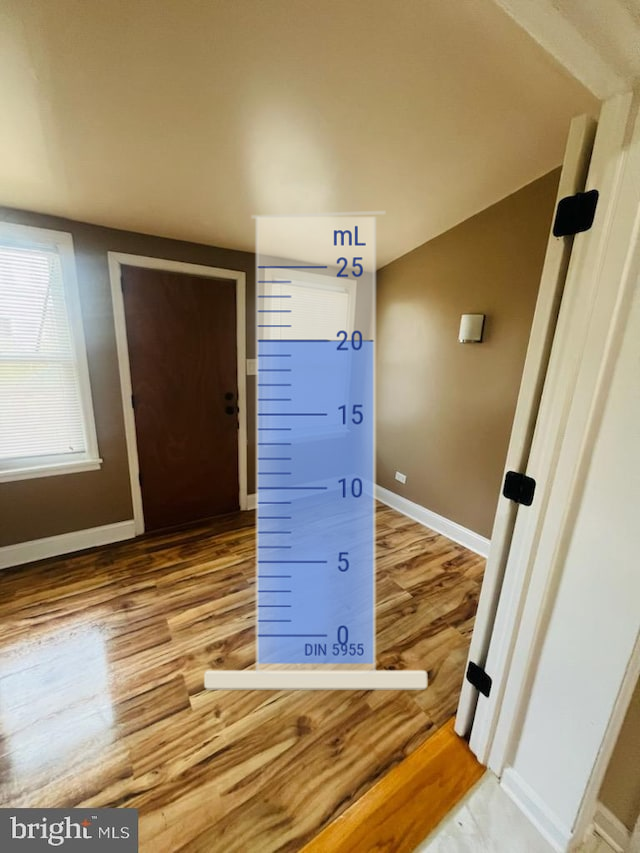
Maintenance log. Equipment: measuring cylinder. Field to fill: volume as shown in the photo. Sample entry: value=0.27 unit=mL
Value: value=20 unit=mL
